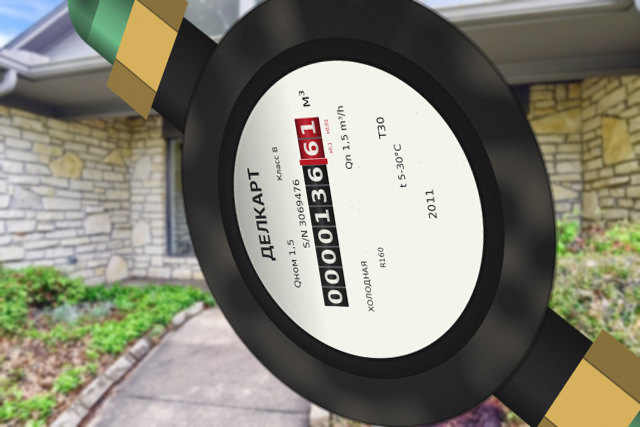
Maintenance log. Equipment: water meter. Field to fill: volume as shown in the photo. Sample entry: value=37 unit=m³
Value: value=136.61 unit=m³
